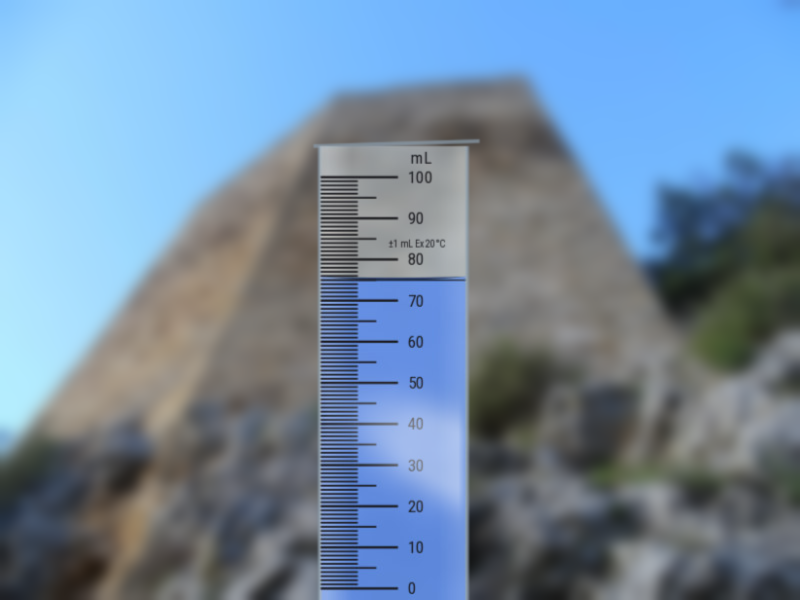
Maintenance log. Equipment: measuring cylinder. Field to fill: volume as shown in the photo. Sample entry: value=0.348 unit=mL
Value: value=75 unit=mL
